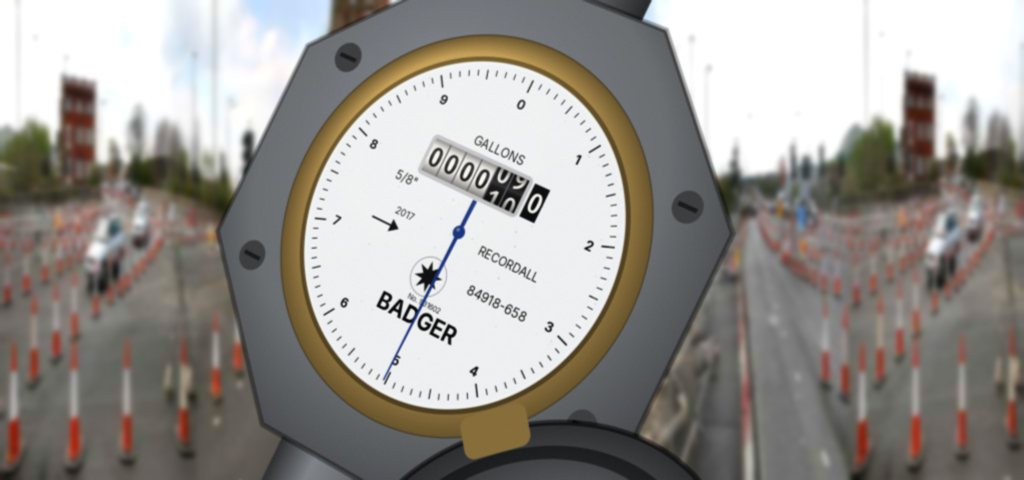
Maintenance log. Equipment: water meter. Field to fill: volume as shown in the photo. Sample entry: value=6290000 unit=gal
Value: value=95.0 unit=gal
